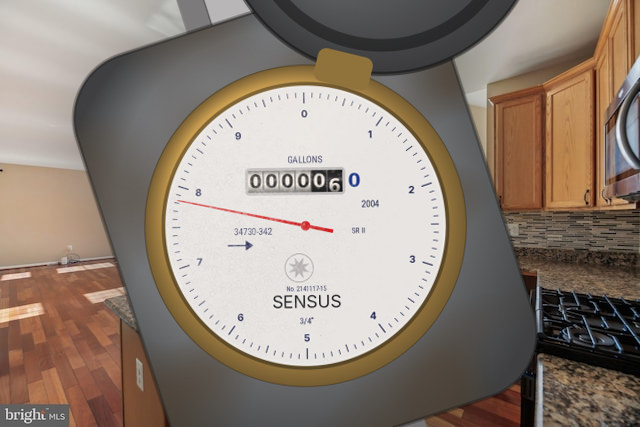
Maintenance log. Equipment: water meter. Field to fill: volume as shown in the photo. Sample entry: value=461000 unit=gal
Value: value=57.8 unit=gal
